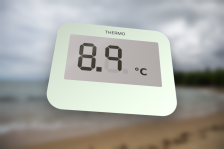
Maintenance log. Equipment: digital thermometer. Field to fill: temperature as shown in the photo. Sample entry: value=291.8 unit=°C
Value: value=8.9 unit=°C
